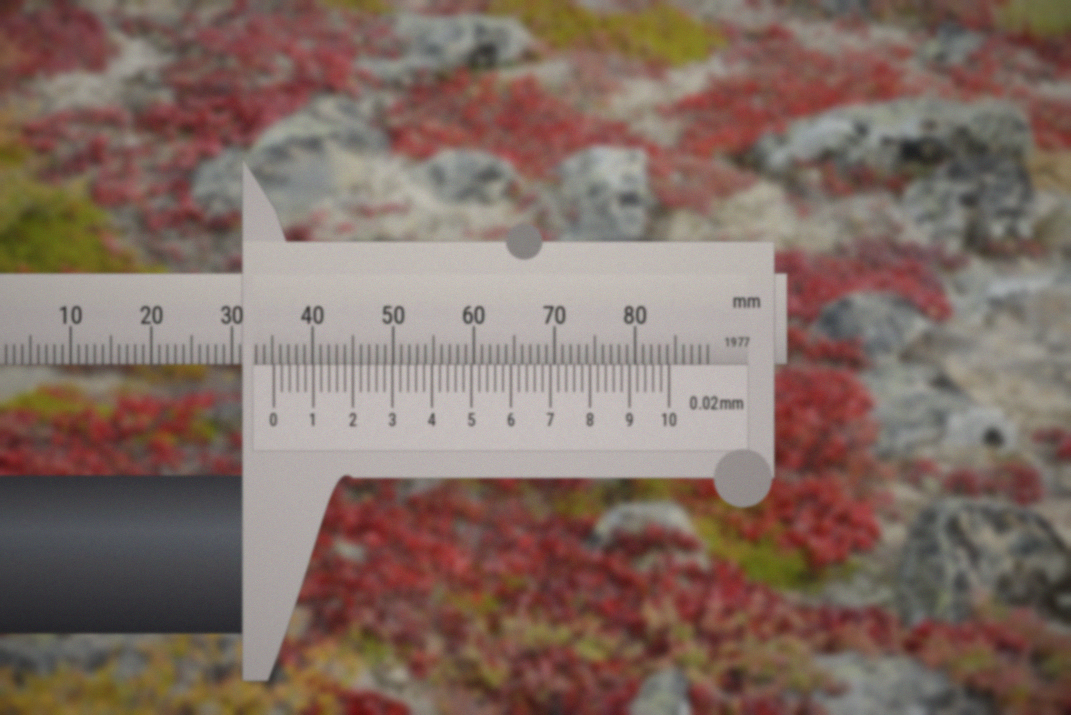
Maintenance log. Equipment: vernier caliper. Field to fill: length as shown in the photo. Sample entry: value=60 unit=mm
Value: value=35.2 unit=mm
